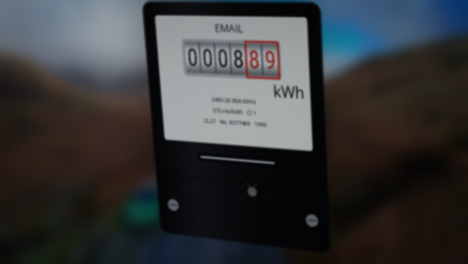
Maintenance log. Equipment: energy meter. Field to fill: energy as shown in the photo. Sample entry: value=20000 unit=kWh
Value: value=8.89 unit=kWh
